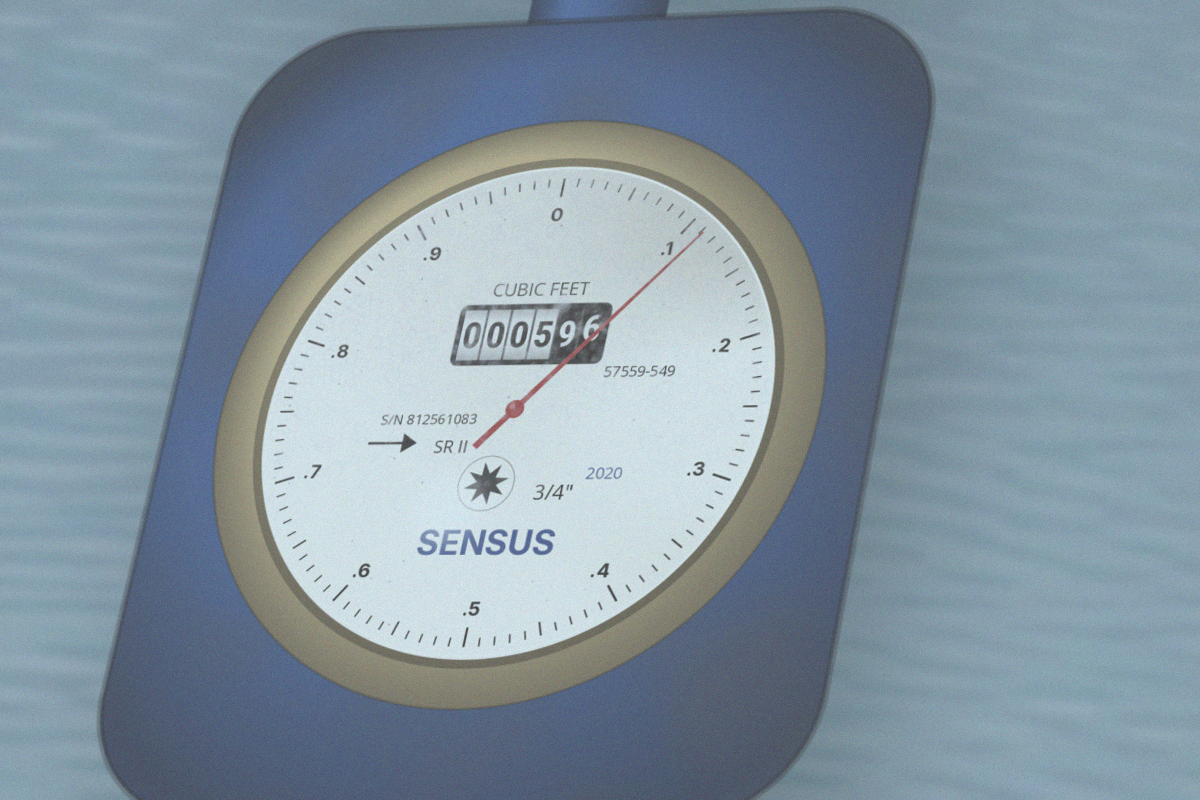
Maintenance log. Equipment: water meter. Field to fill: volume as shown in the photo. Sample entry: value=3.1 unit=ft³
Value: value=596.11 unit=ft³
